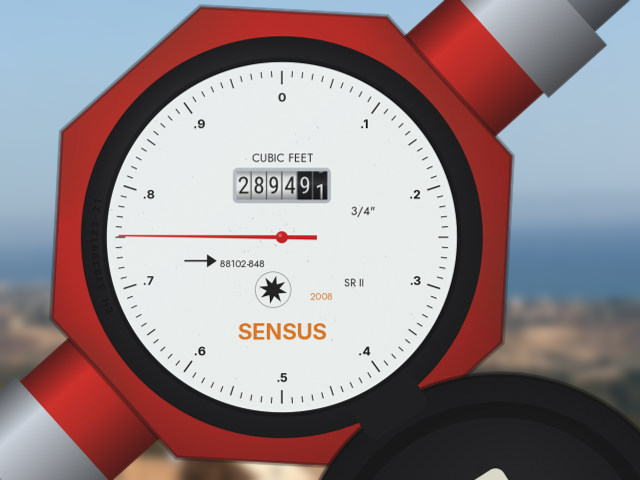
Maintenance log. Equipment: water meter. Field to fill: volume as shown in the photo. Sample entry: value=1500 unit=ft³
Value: value=289490.75 unit=ft³
